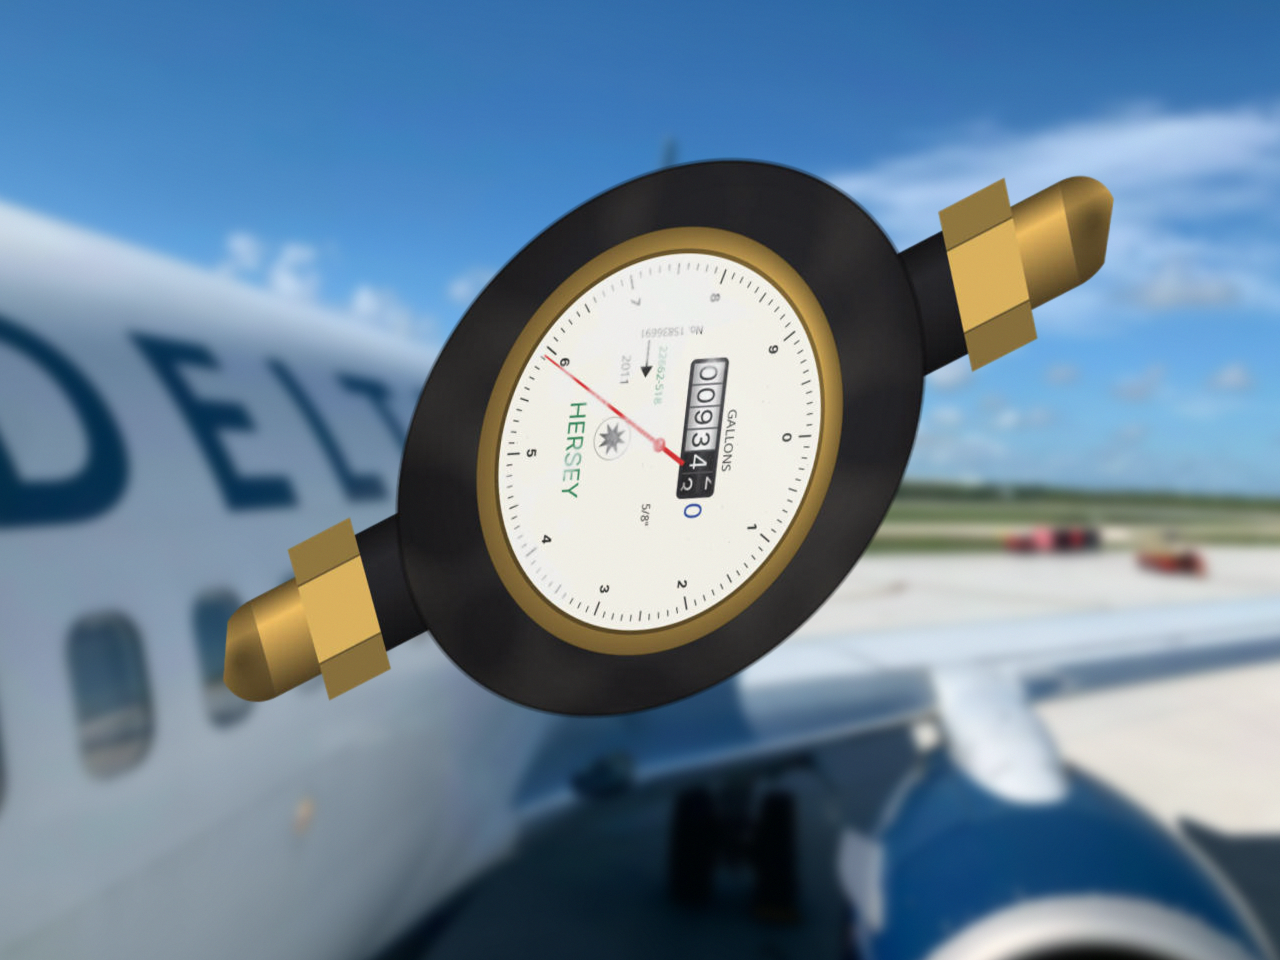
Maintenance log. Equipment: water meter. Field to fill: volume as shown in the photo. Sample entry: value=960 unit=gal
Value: value=93425.9 unit=gal
